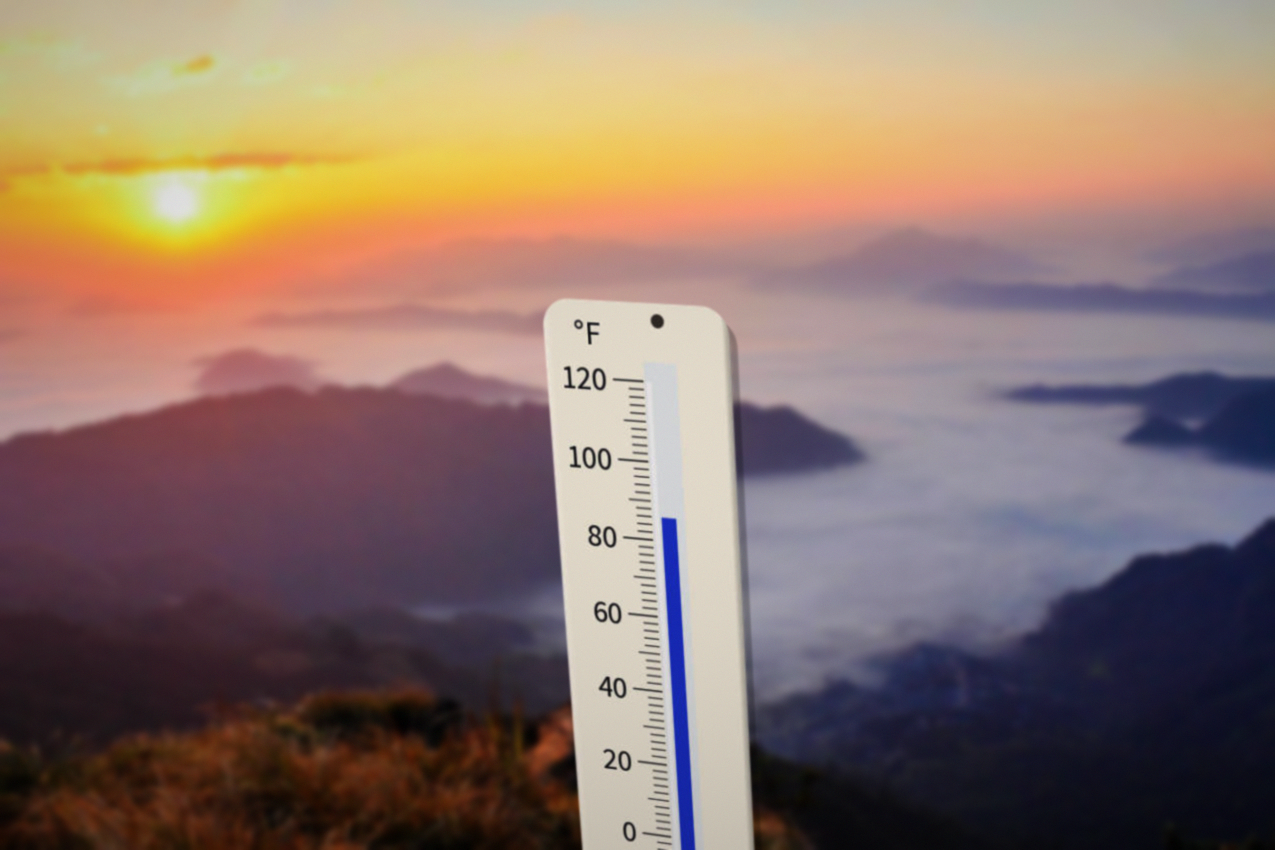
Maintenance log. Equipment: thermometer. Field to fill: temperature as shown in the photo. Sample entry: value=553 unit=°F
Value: value=86 unit=°F
